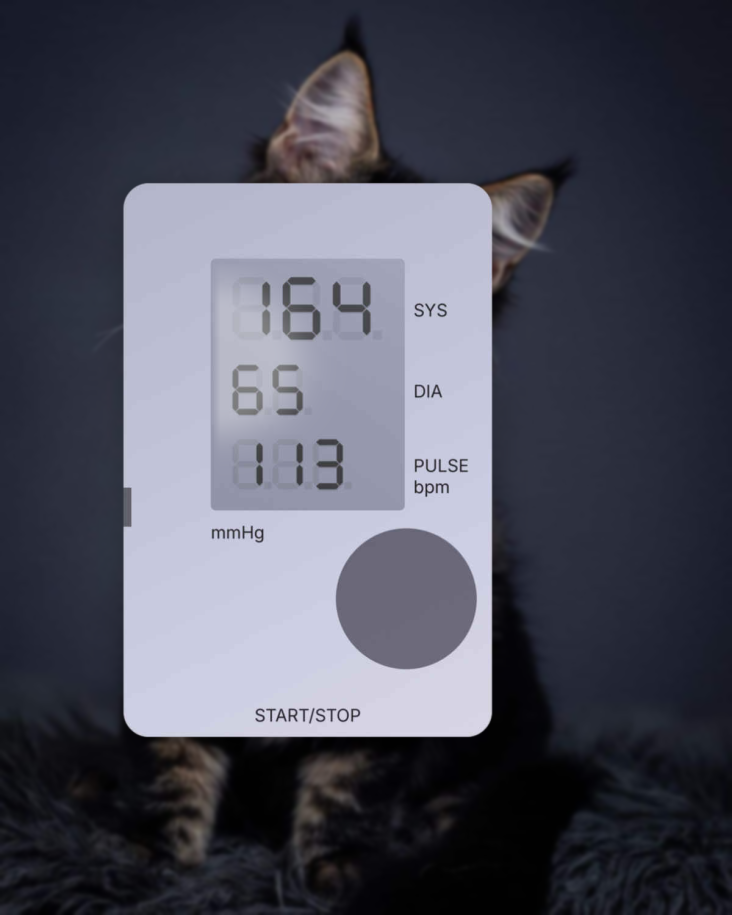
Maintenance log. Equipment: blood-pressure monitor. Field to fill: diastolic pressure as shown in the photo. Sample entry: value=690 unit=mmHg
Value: value=65 unit=mmHg
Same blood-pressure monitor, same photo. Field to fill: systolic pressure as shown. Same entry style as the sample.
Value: value=164 unit=mmHg
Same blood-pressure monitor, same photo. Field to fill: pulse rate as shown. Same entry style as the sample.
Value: value=113 unit=bpm
